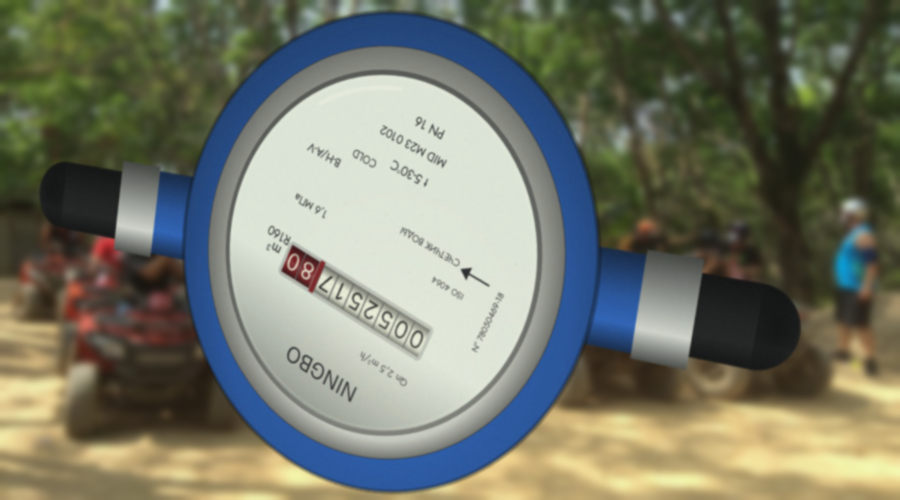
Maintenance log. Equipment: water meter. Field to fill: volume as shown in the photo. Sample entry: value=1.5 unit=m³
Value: value=52517.80 unit=m³
